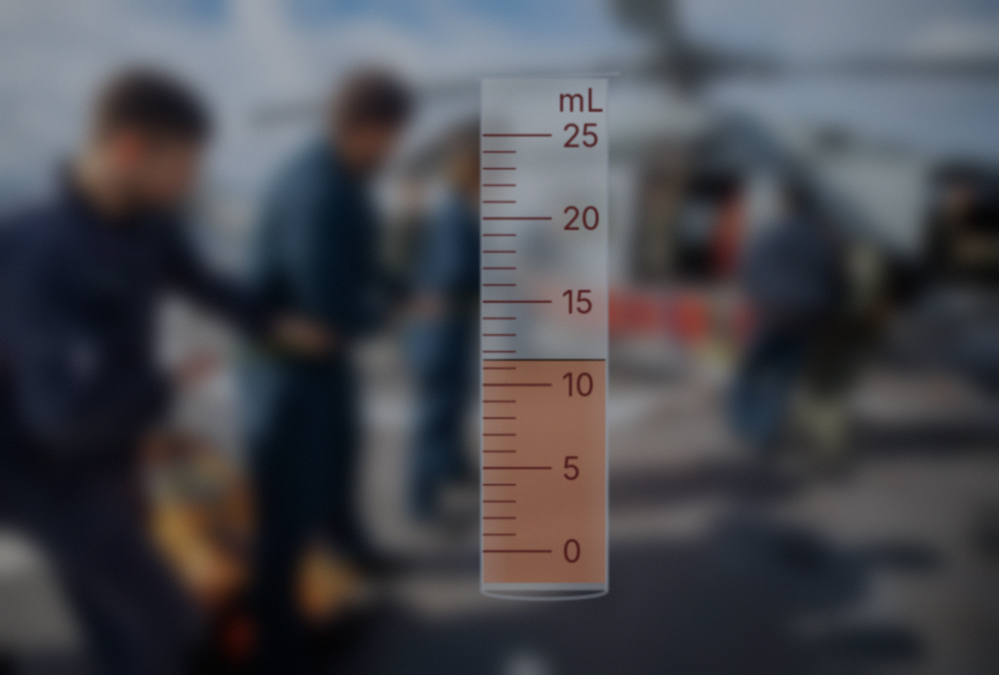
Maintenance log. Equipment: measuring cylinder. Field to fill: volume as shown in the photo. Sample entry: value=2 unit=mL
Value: value=11.5 unit=mL
